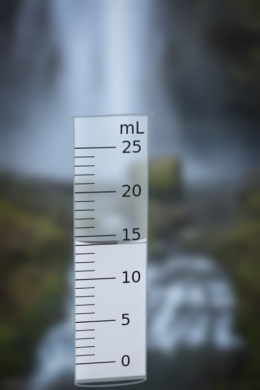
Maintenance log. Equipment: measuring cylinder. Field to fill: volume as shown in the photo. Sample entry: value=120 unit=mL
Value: value=14 unit=mL
